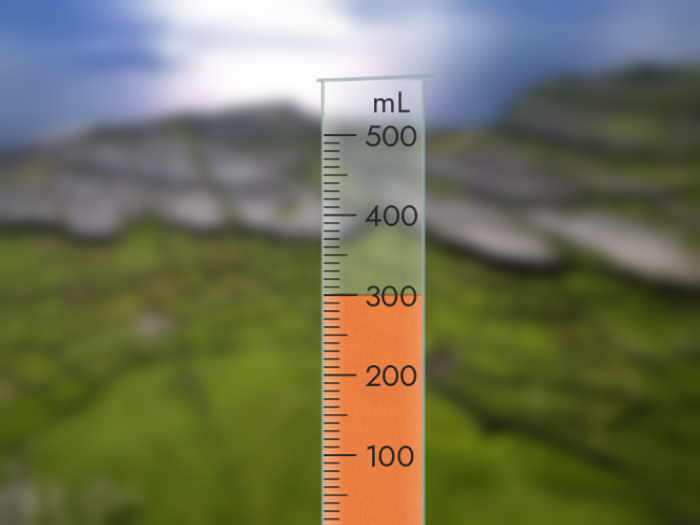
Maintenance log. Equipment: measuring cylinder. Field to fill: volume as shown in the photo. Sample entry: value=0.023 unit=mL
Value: value=300 unit=mL
